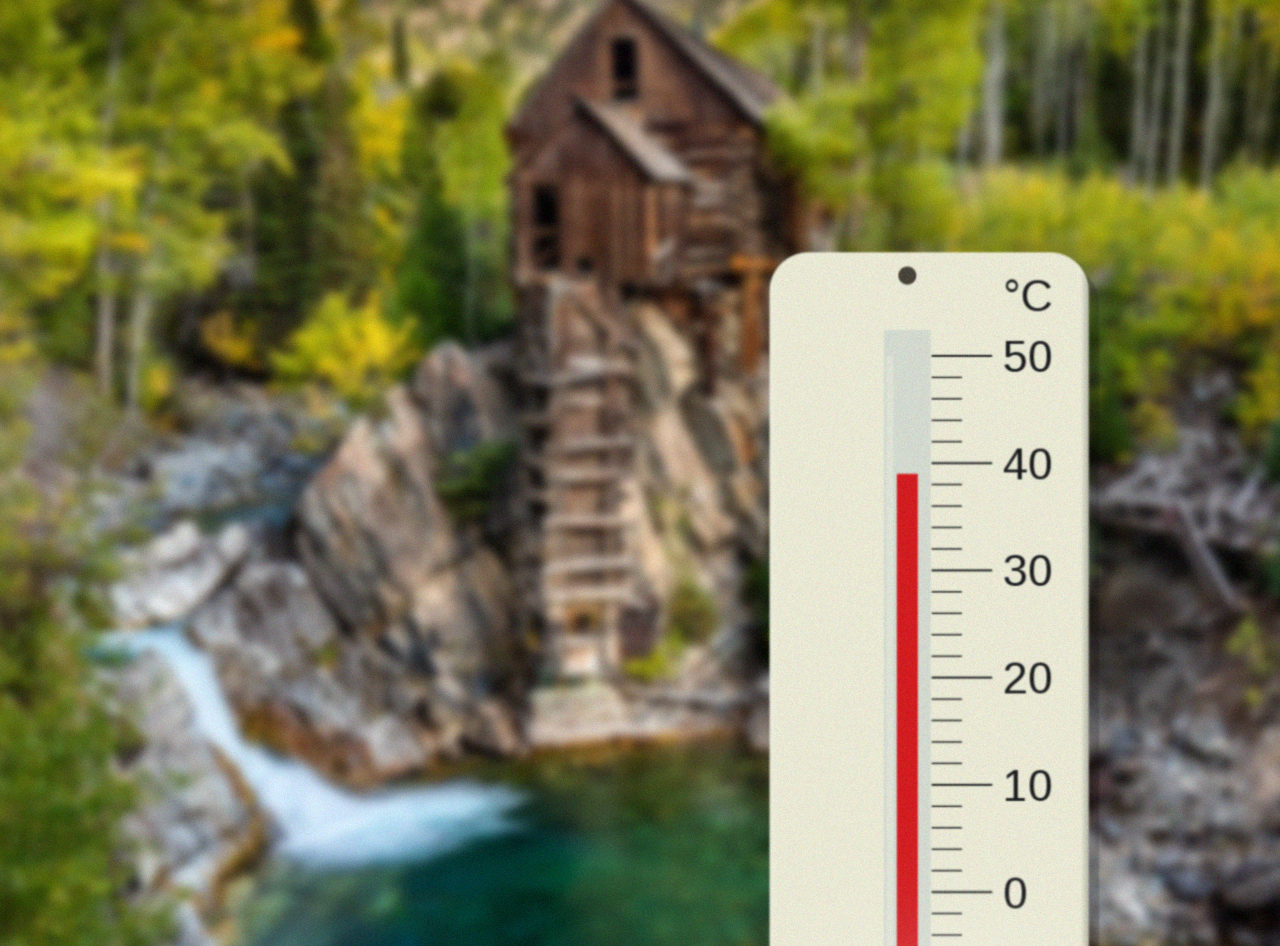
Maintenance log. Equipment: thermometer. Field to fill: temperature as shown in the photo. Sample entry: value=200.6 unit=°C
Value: value=39 unit=°C
